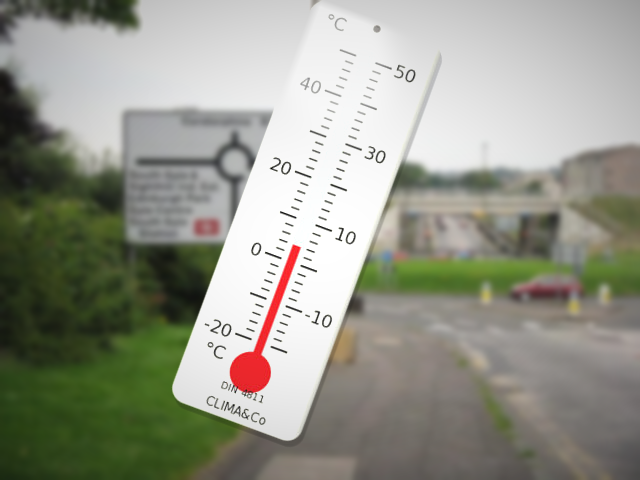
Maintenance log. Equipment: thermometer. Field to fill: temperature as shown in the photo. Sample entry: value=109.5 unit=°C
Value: value=4 unit=°C
